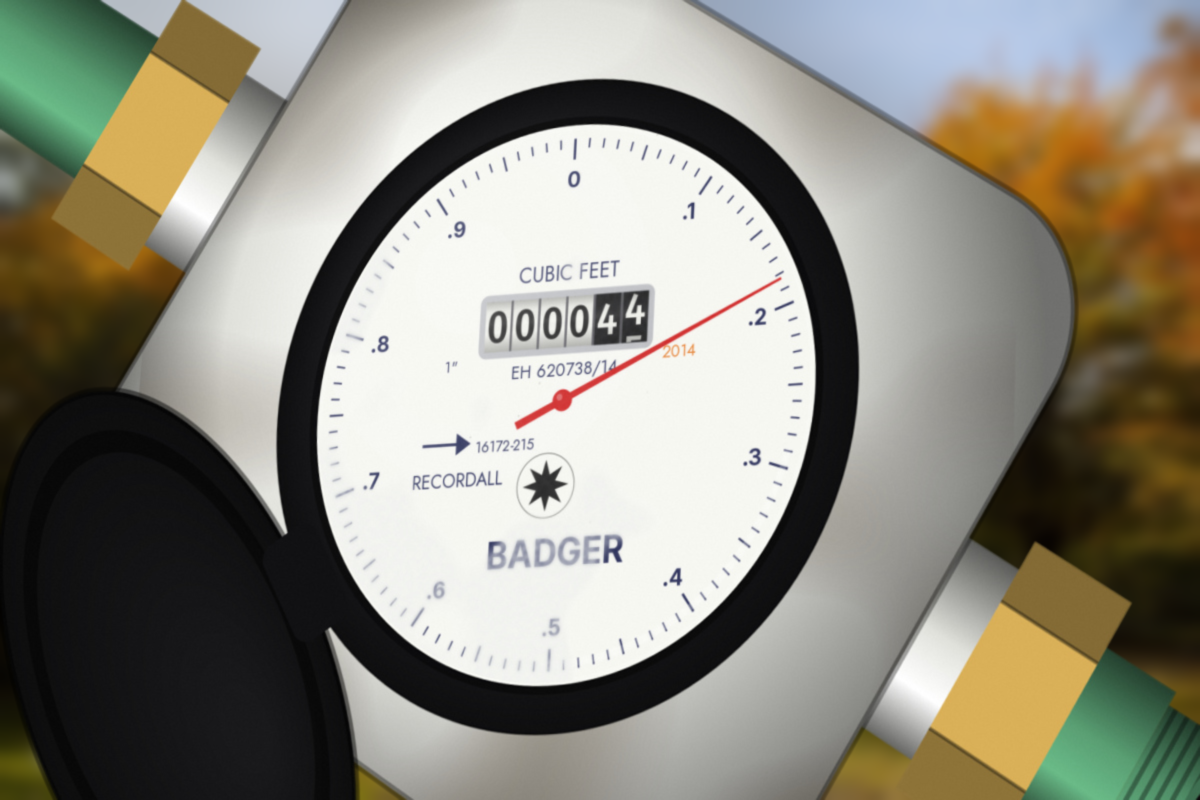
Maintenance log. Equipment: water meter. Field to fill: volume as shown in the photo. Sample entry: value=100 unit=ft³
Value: value=44.18 unit=ft³
